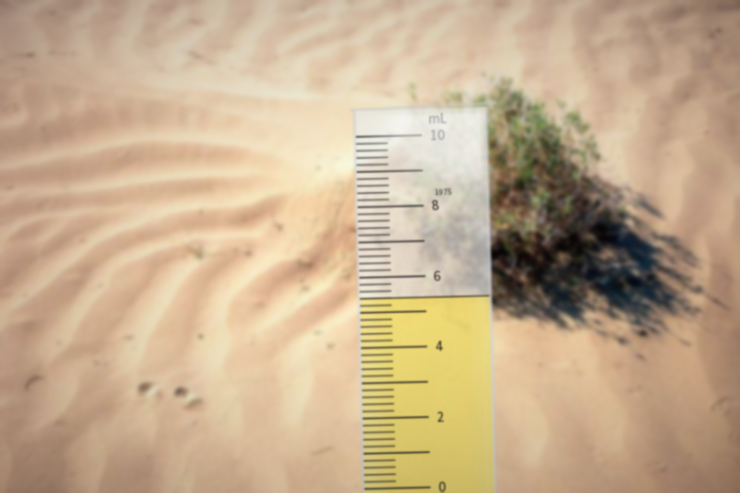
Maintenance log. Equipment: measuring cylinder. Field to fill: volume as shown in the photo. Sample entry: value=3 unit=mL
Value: value=5.4 unit=mL
